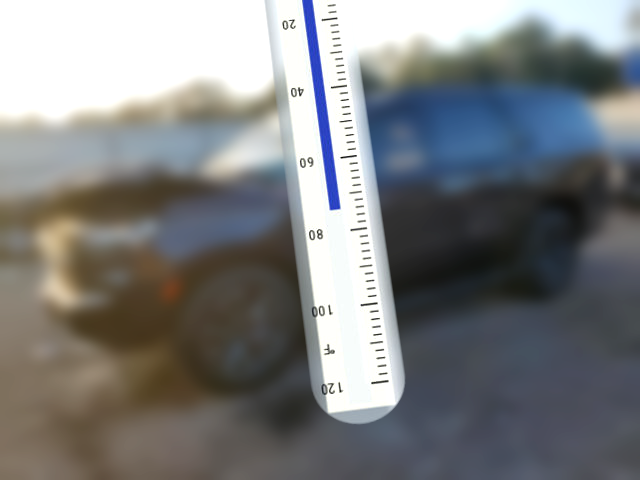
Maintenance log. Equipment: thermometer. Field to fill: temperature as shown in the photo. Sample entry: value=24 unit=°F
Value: value=74 unit=°F
